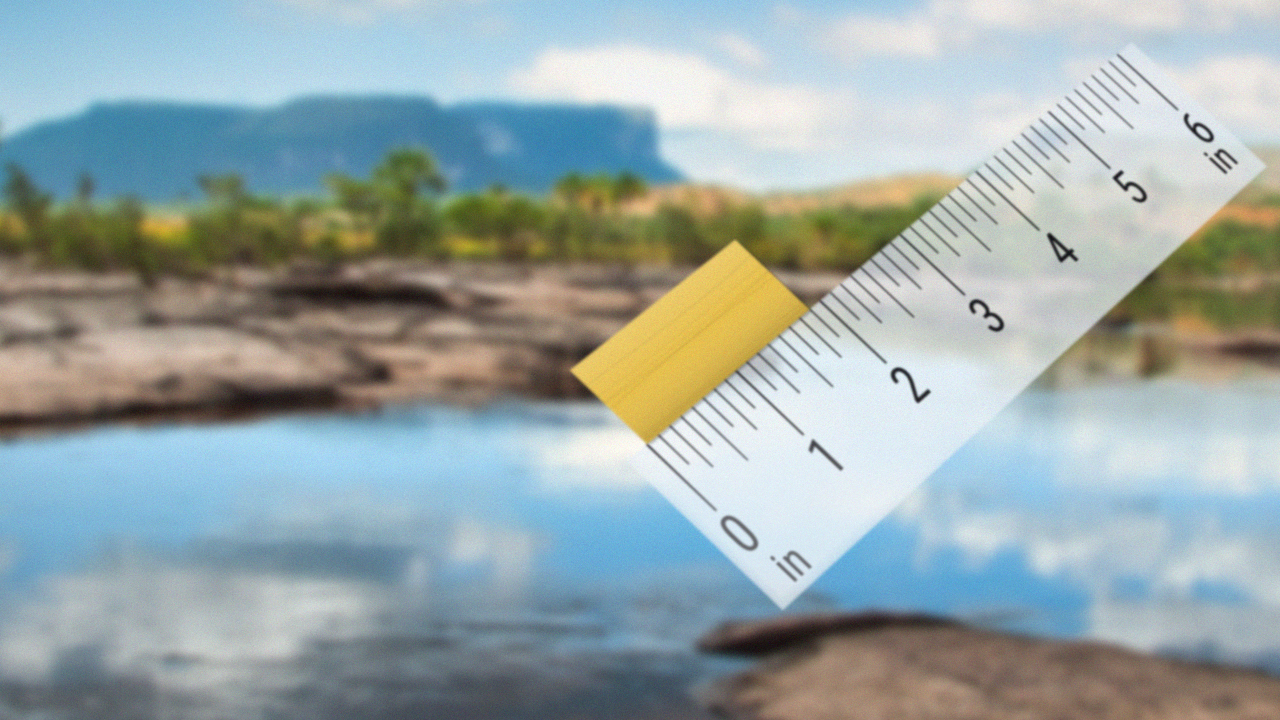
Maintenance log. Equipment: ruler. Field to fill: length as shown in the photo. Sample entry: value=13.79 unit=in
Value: value=1.875 unit=in
